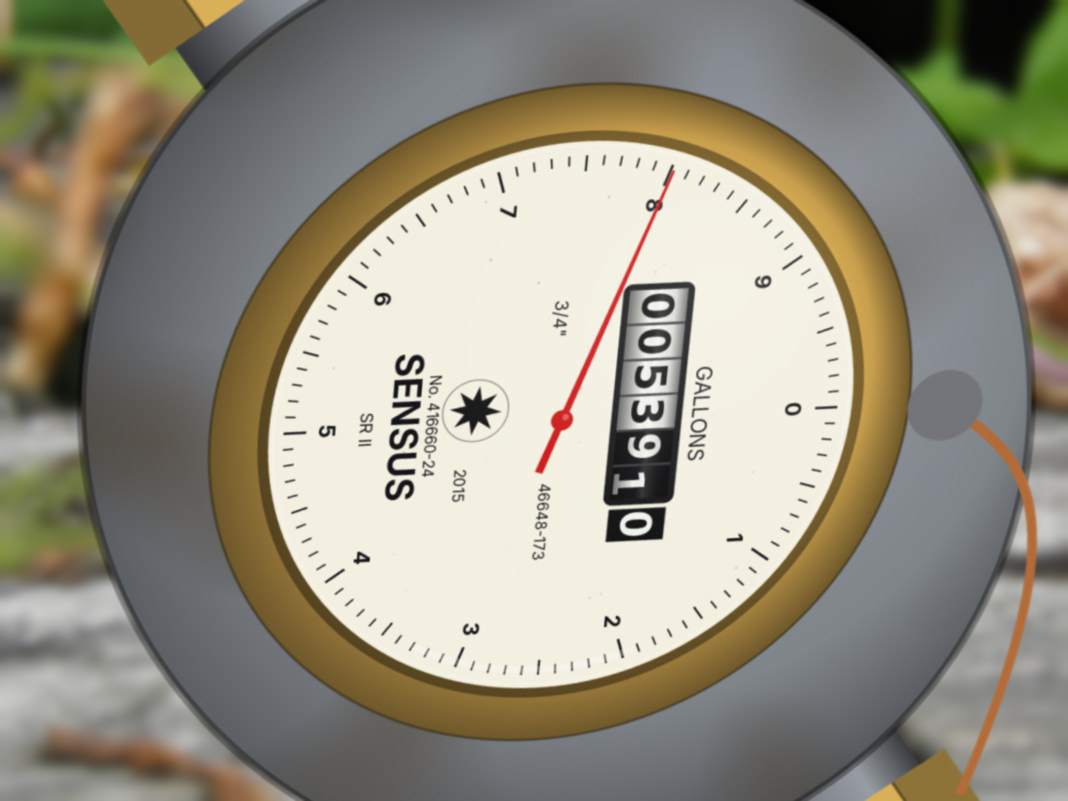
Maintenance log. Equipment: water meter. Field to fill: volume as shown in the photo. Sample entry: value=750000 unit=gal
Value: value=53908.0 unit=gal
